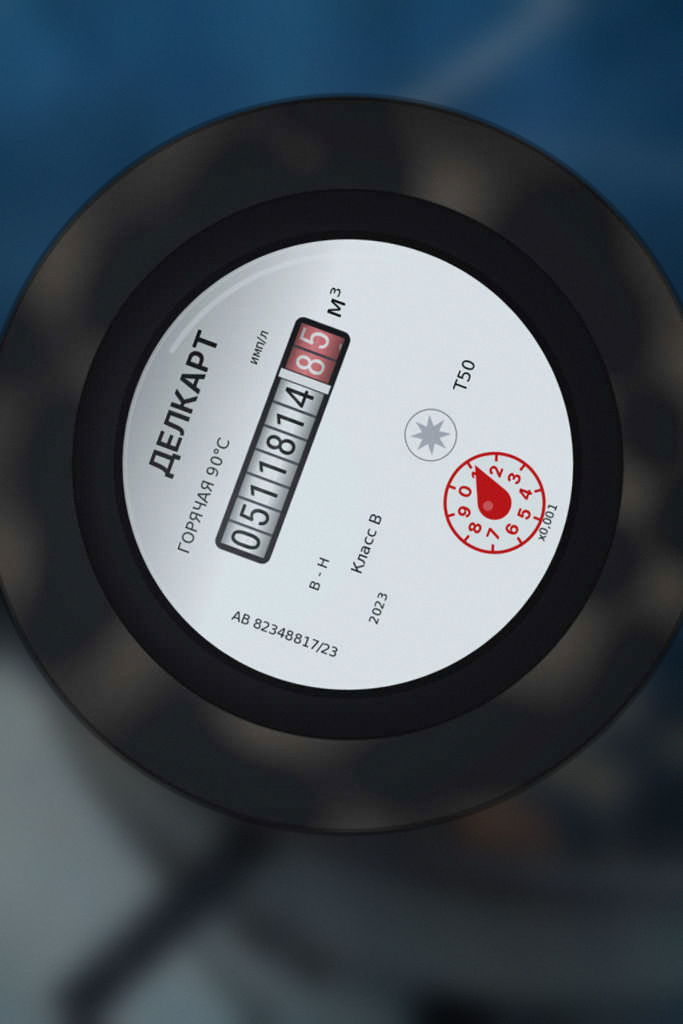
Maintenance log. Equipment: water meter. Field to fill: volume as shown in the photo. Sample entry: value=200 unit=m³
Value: value=511814.851 unit=m³
